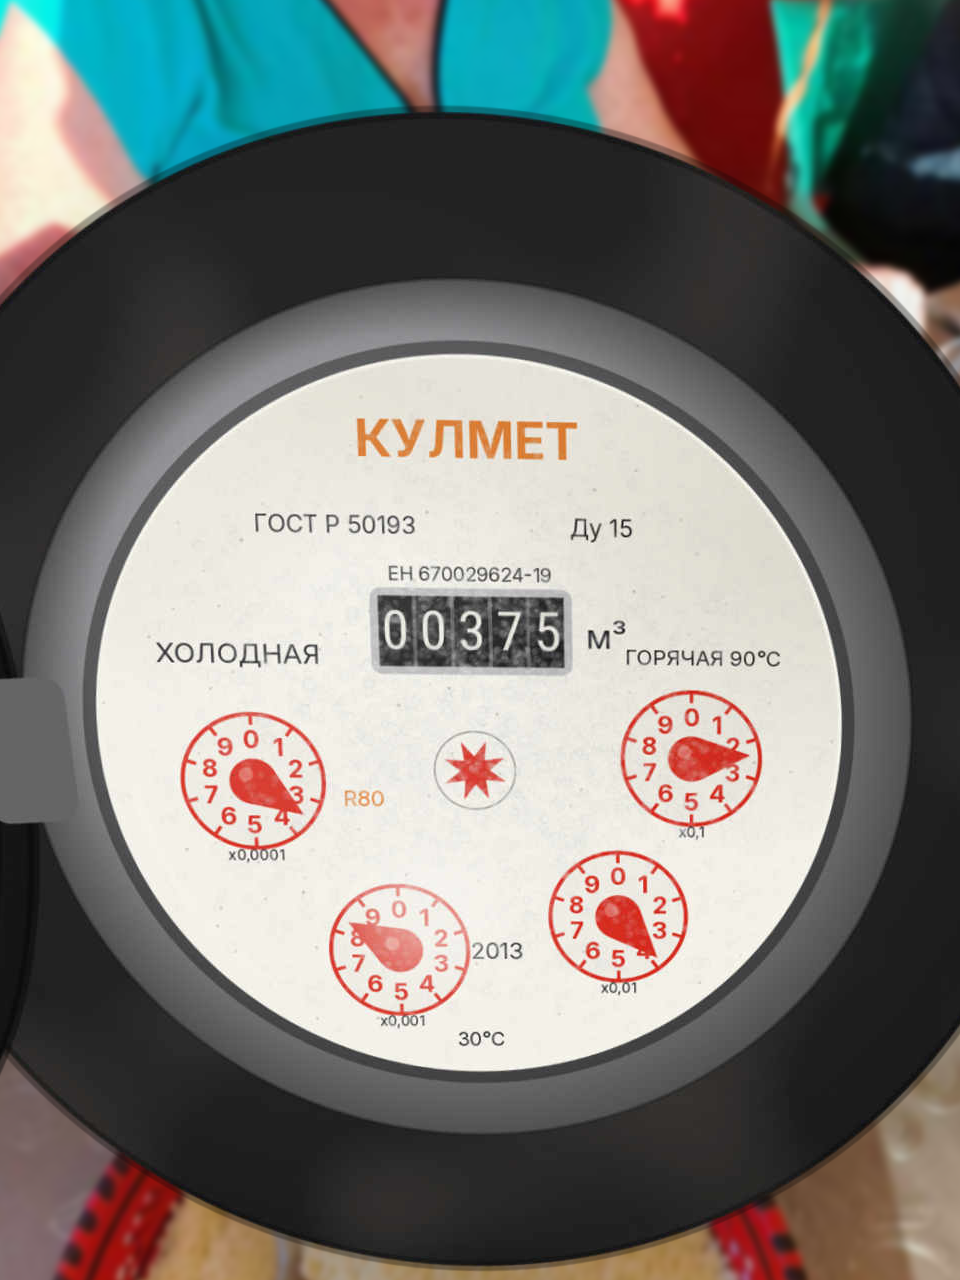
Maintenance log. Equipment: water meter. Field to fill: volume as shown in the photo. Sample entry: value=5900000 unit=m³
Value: value=375.2383 unit=m³
